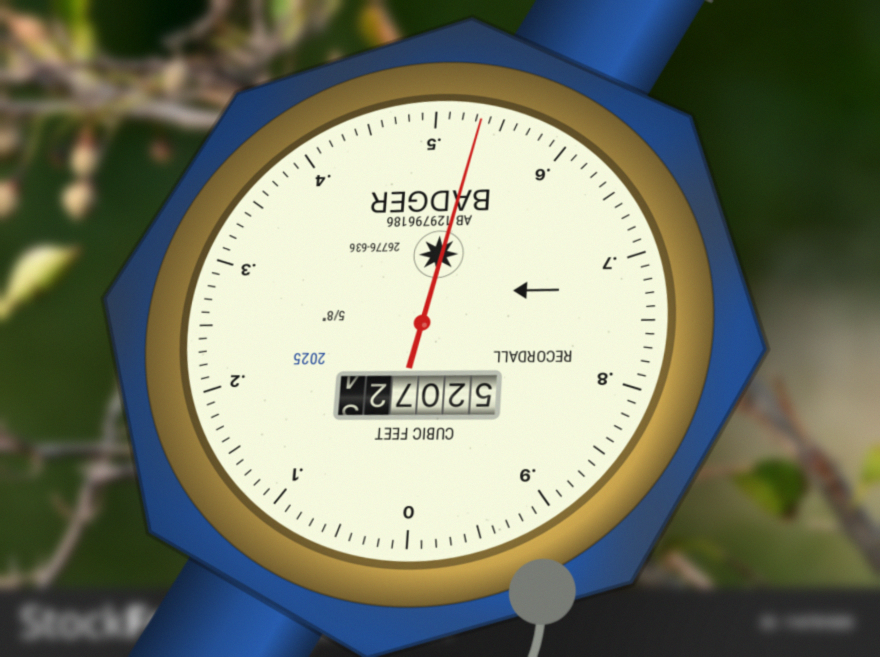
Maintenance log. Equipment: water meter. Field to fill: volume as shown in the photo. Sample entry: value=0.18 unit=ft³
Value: value=520723.53 unit=ft³
